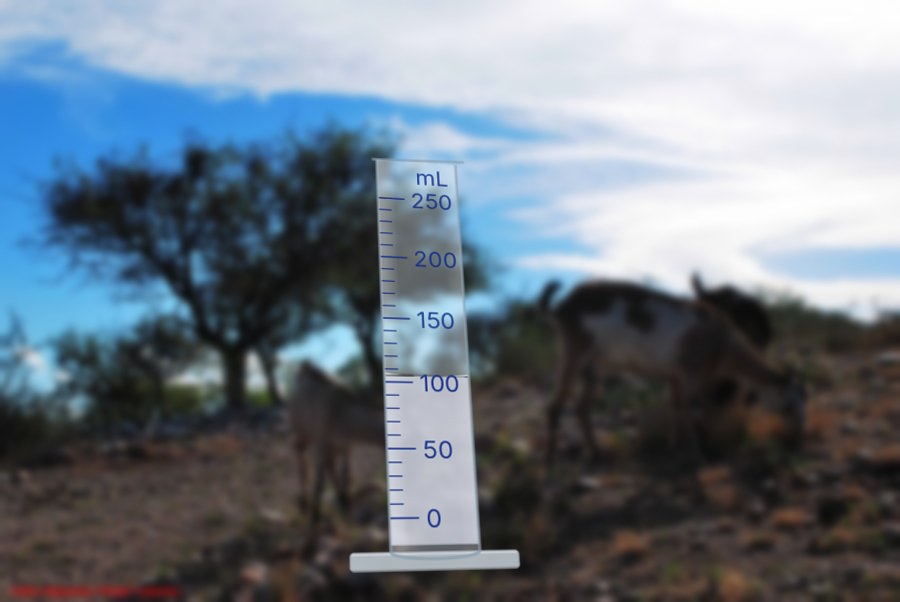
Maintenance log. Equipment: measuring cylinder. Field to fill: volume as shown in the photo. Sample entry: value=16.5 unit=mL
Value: value=105 unit=mL
